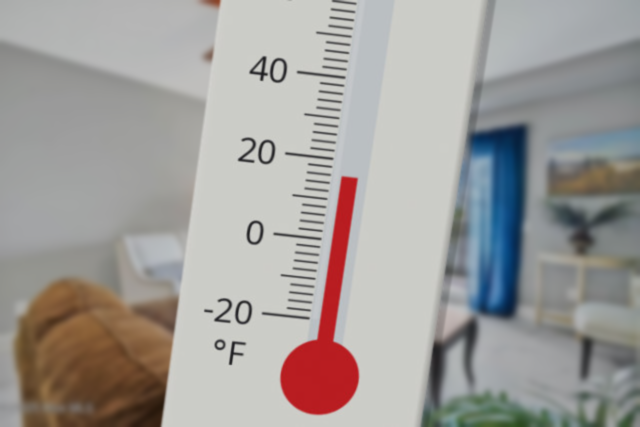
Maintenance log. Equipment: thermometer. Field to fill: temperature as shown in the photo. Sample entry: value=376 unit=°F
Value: value=16 unit=°F
